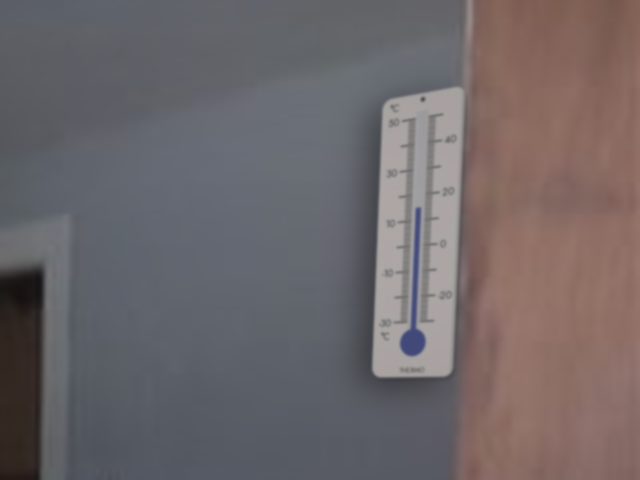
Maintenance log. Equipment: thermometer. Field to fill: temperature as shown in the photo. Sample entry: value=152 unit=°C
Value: value=15 unit=°C
